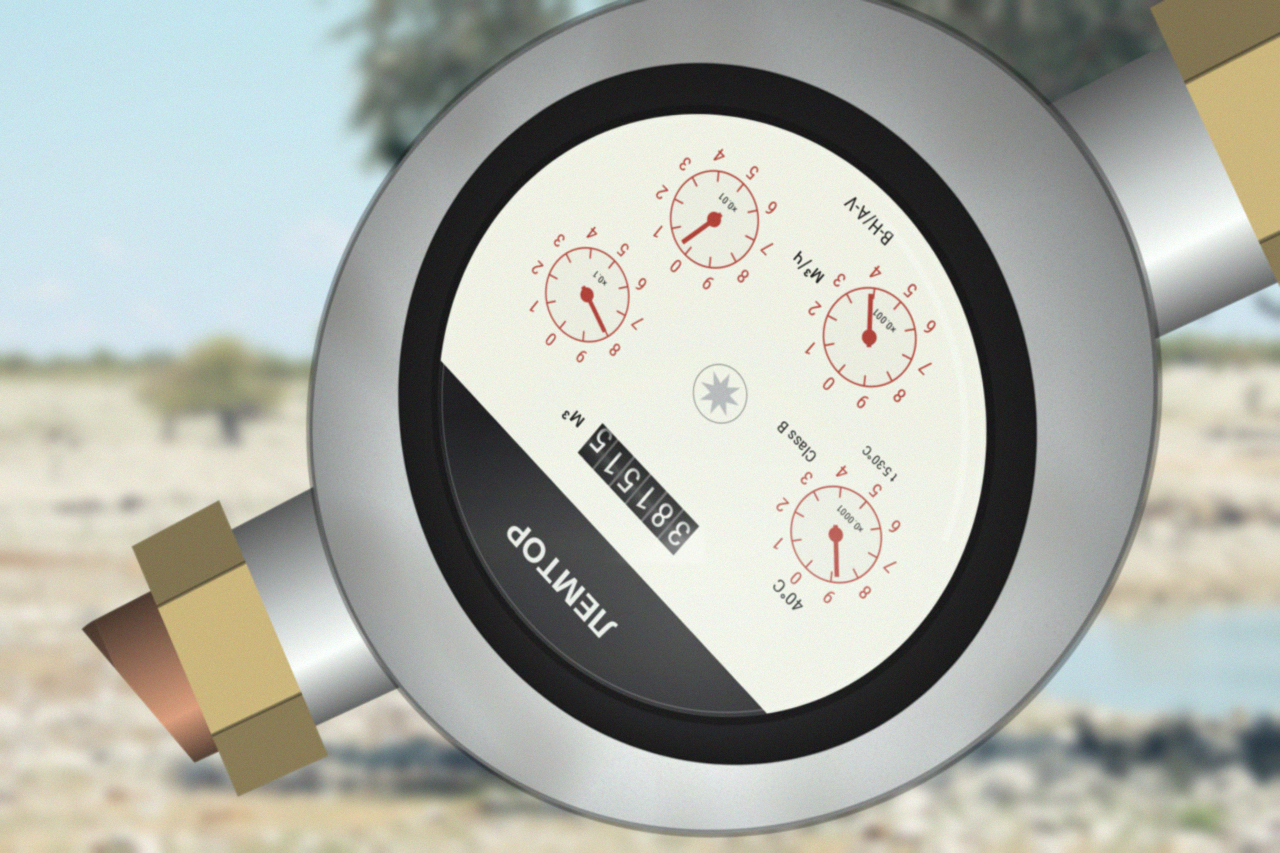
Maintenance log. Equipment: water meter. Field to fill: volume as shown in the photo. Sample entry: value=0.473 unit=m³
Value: value=381514.8038 unit=m³
